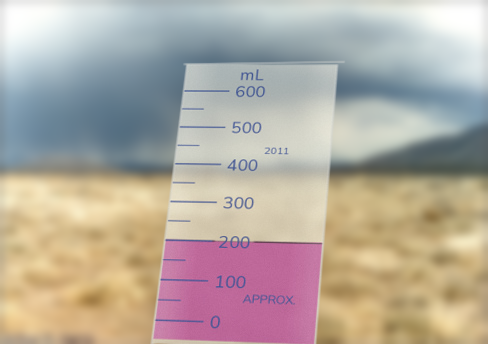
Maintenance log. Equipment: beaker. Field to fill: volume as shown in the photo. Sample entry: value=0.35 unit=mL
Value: value=200 unit=mL
